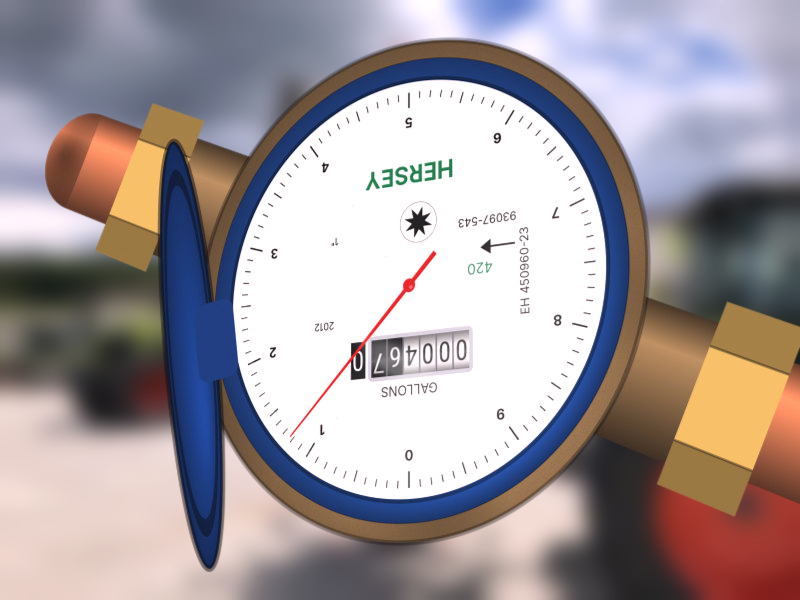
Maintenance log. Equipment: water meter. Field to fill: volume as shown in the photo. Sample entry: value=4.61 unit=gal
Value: value=4671.2 unit=gal
